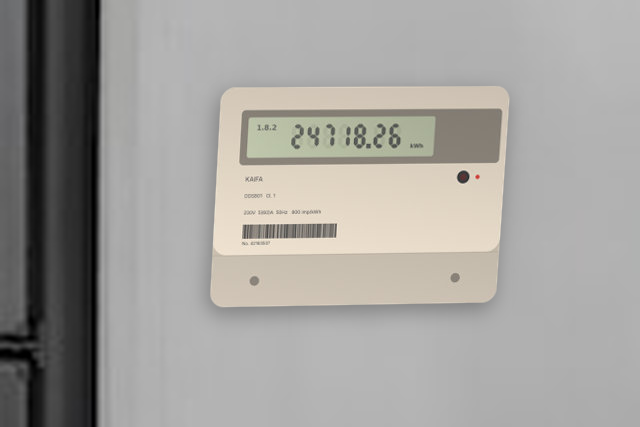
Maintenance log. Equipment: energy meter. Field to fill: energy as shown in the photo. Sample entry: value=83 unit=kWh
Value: value=24718.26 unit=kWh
